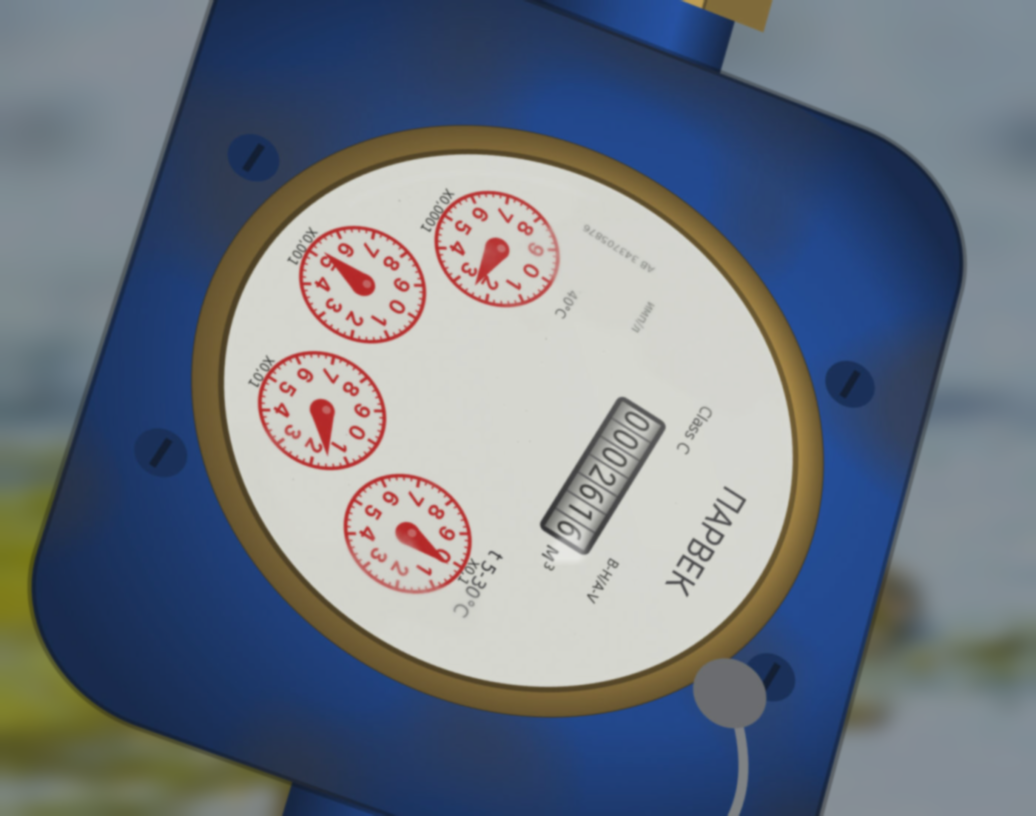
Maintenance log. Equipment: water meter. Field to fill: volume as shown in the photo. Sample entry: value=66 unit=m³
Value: value=2616.0152 unit=m³
